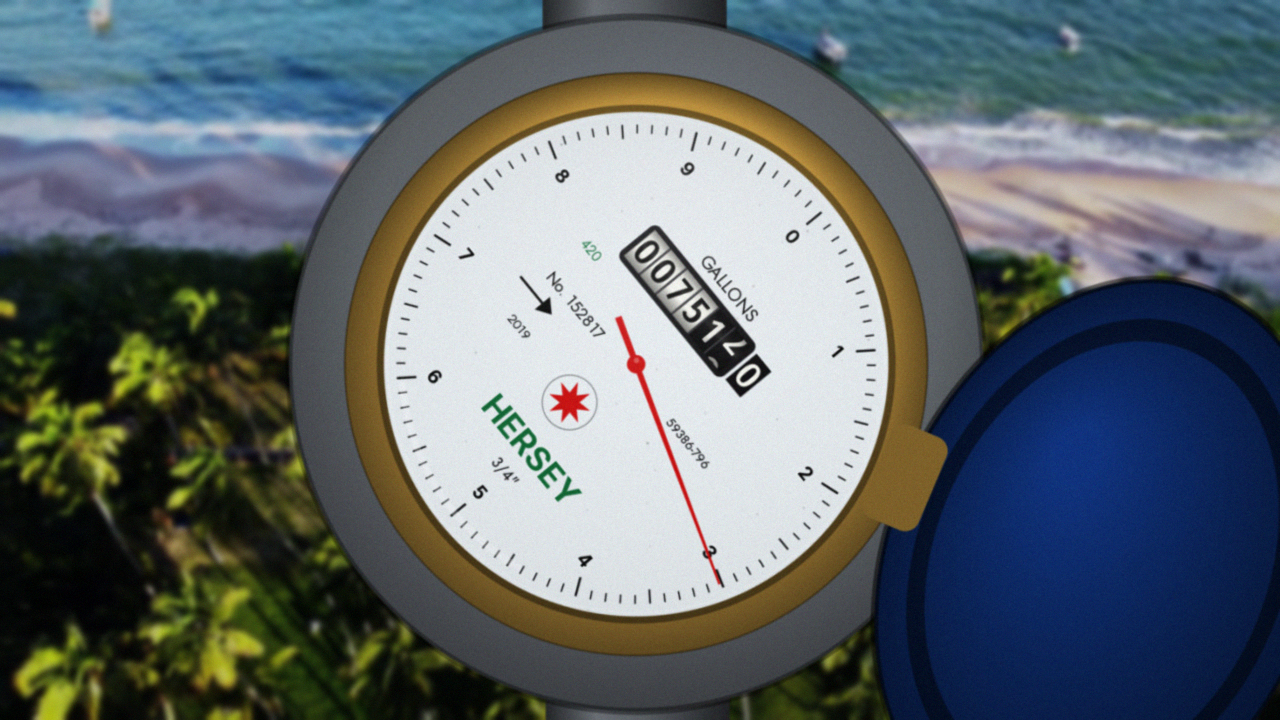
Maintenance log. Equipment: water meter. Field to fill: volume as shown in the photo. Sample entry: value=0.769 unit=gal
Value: value=75123.0 unit=gal
